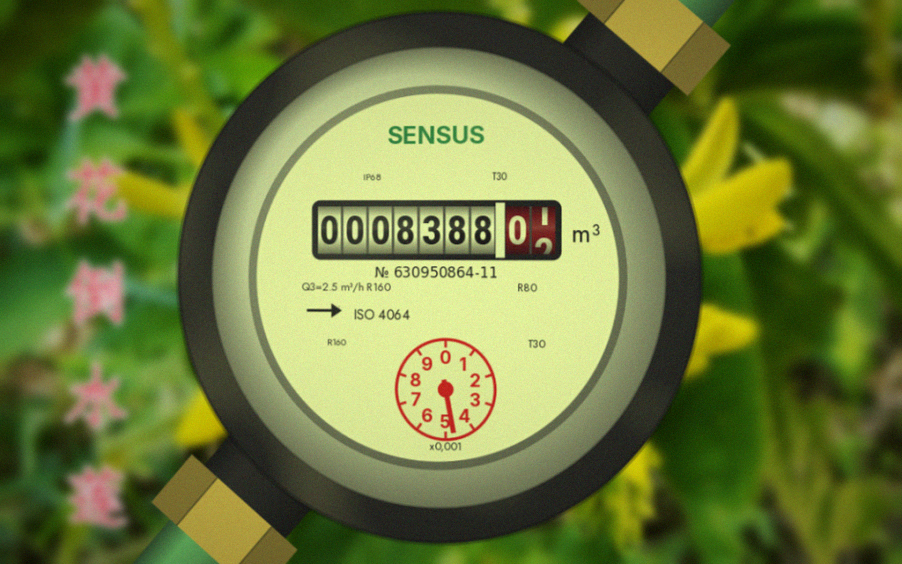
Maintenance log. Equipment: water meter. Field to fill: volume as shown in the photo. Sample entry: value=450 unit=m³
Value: value=8388.014 unit=m³
